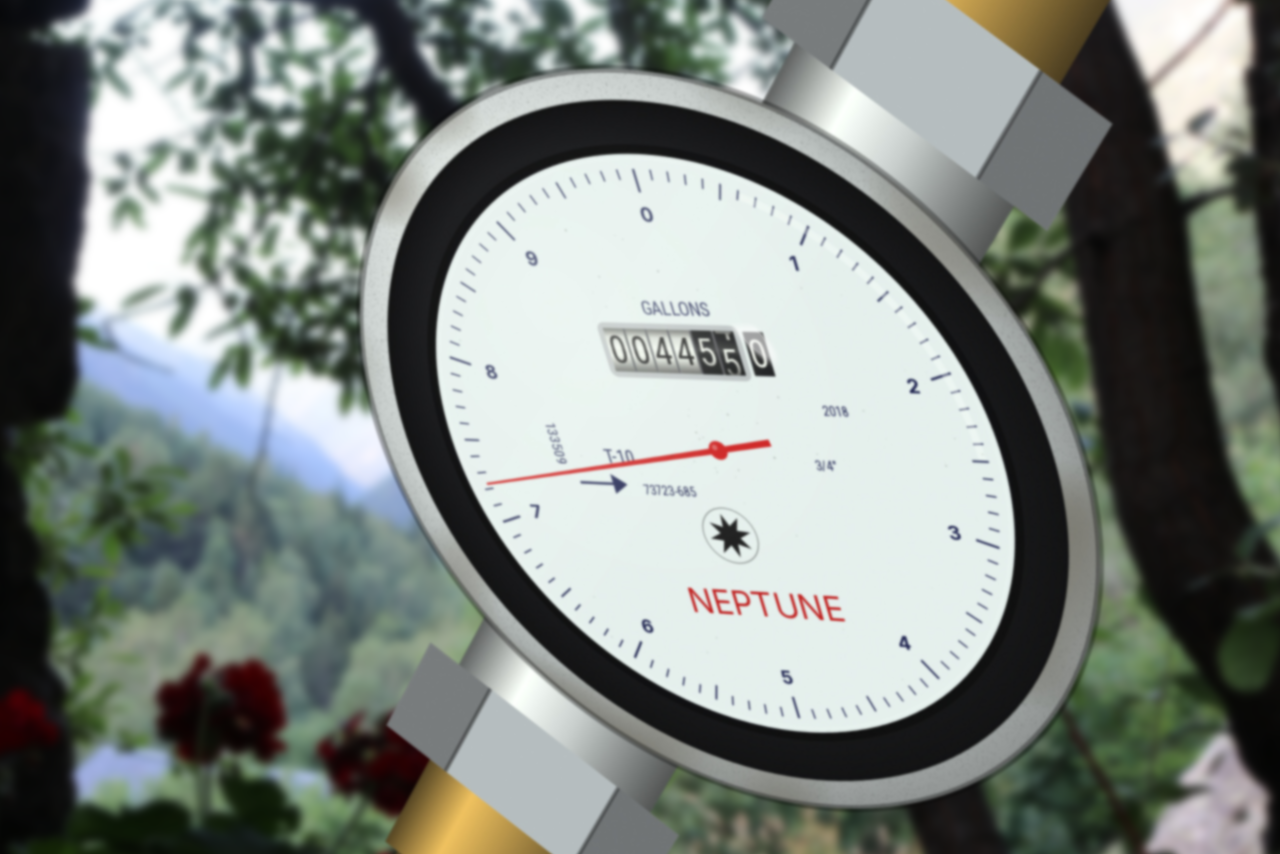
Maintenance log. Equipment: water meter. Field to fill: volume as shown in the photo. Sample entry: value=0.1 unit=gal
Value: value=44547.2 unit=gal
